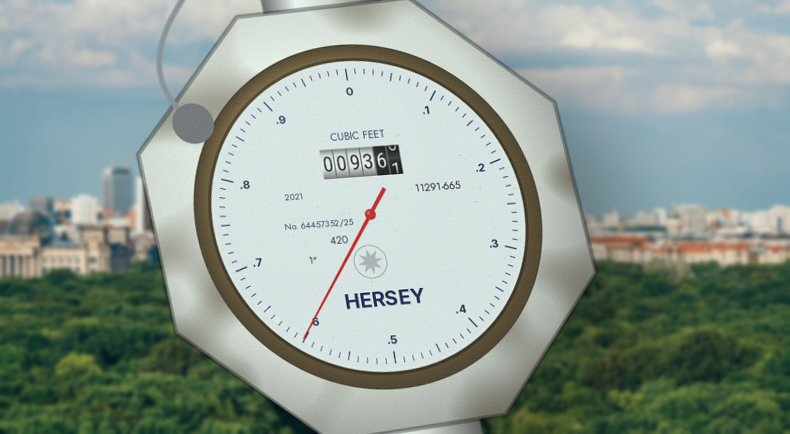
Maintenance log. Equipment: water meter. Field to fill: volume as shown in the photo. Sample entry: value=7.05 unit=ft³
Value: value=9360.60 unit=ft³
